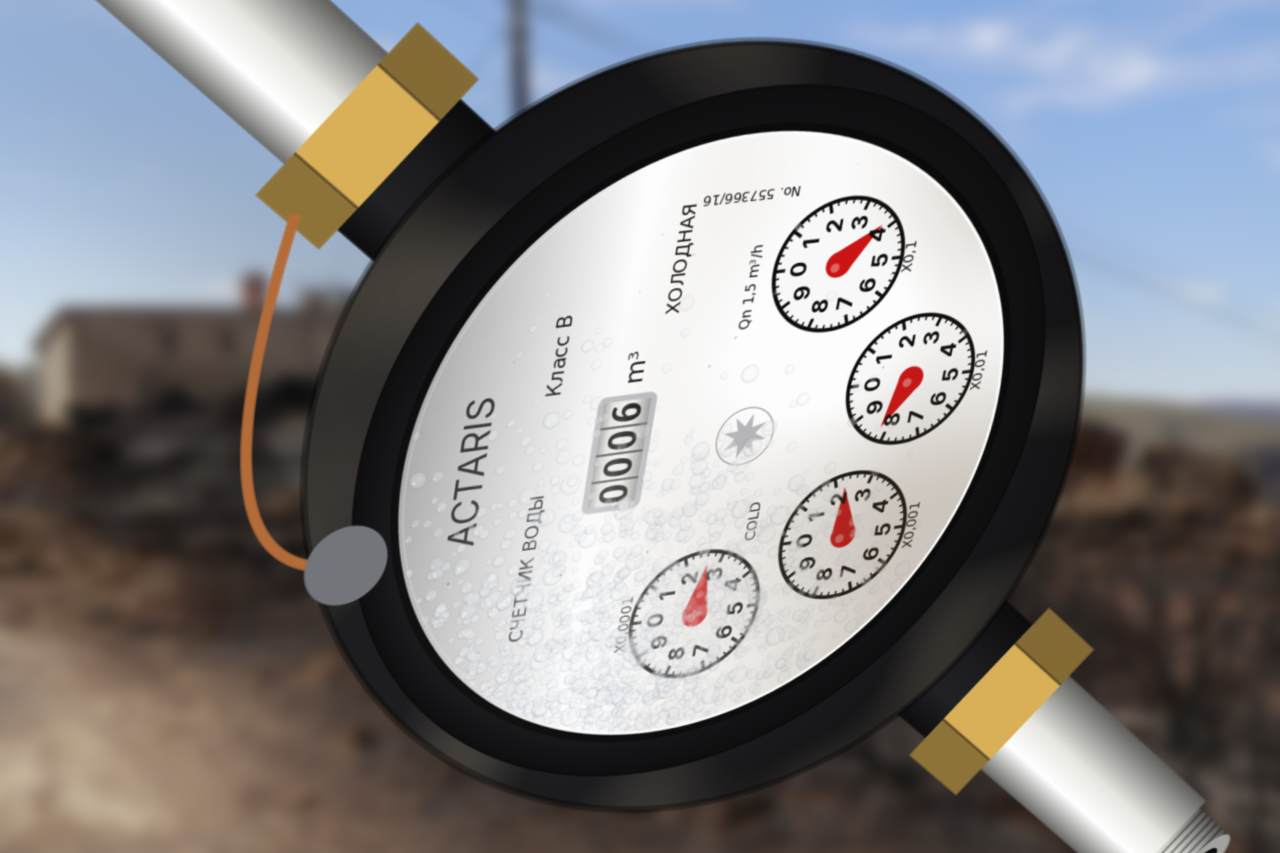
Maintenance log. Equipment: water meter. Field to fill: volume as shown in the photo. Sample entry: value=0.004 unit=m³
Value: value=6.3822 unit=m³
